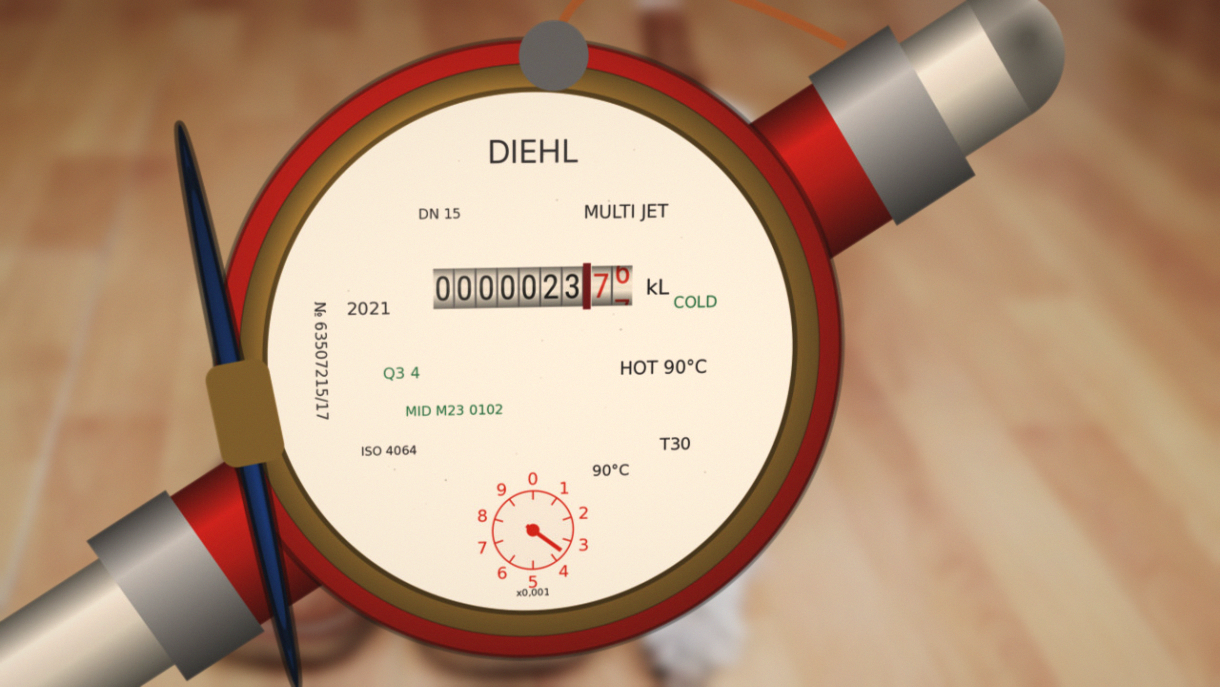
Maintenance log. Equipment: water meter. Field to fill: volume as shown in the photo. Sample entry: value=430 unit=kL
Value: value=23.763 unit=kL
